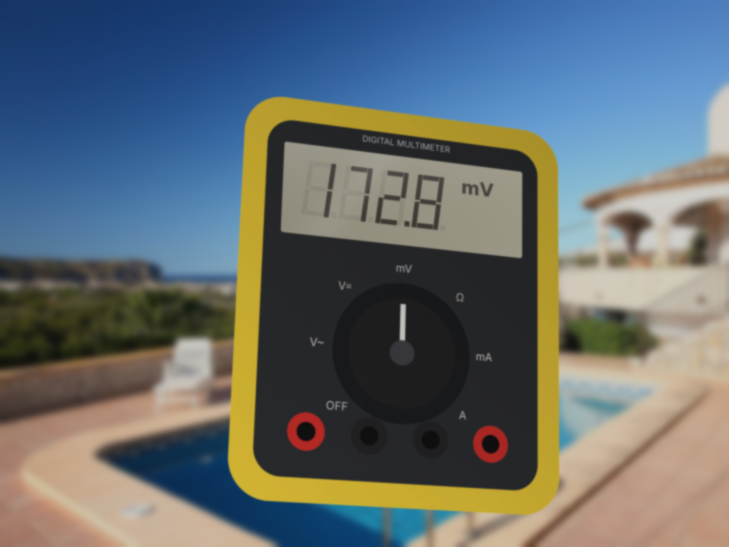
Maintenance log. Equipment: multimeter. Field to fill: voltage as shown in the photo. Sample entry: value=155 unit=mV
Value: value=172.8 unit=mV
